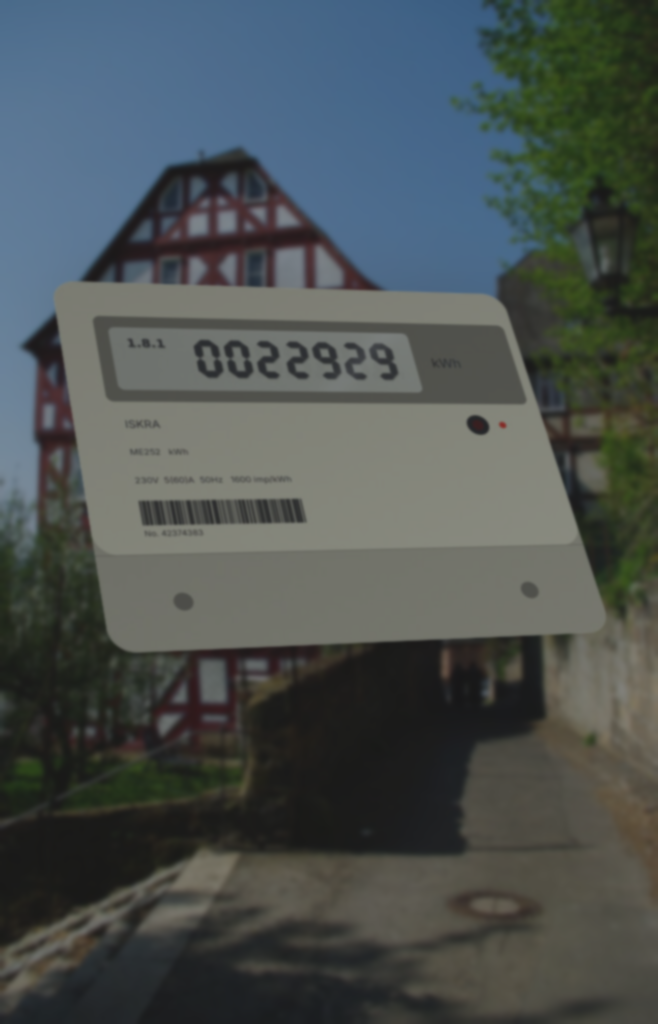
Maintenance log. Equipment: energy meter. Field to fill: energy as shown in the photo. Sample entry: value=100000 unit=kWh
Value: value=22929 unit=kWh
